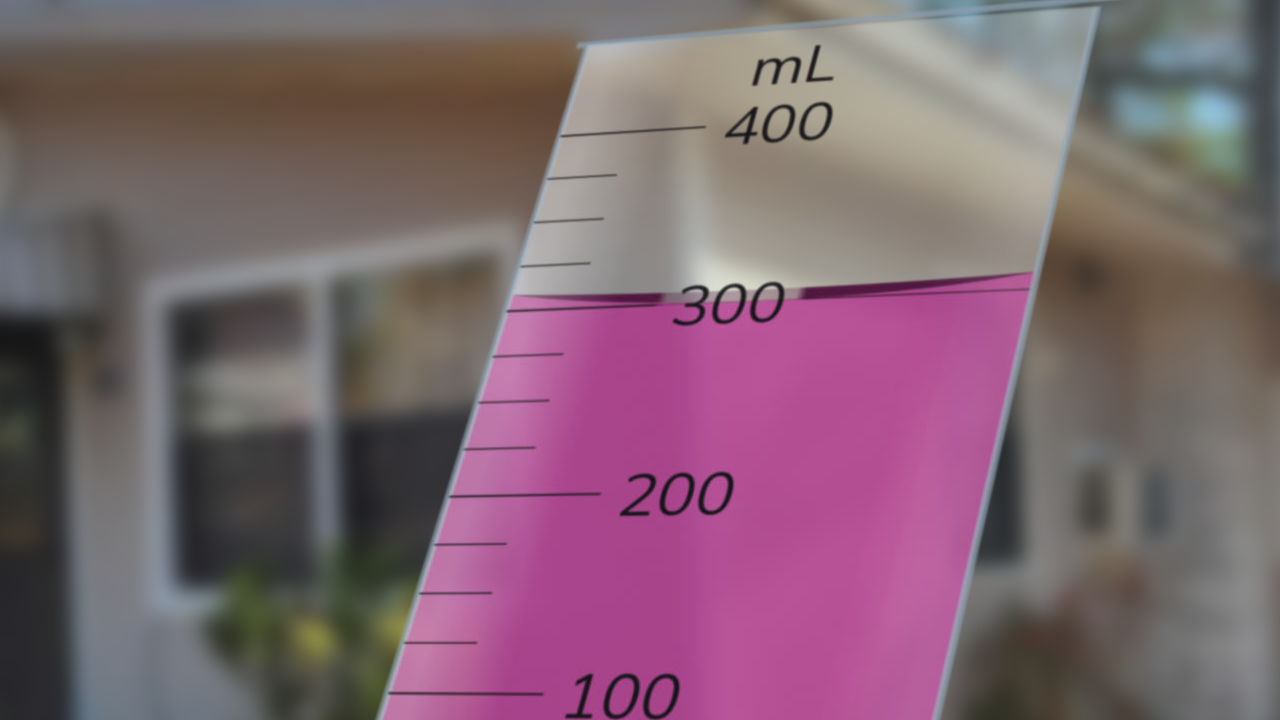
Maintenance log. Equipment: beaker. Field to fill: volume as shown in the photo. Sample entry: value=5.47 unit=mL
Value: value=300 unit=mL
